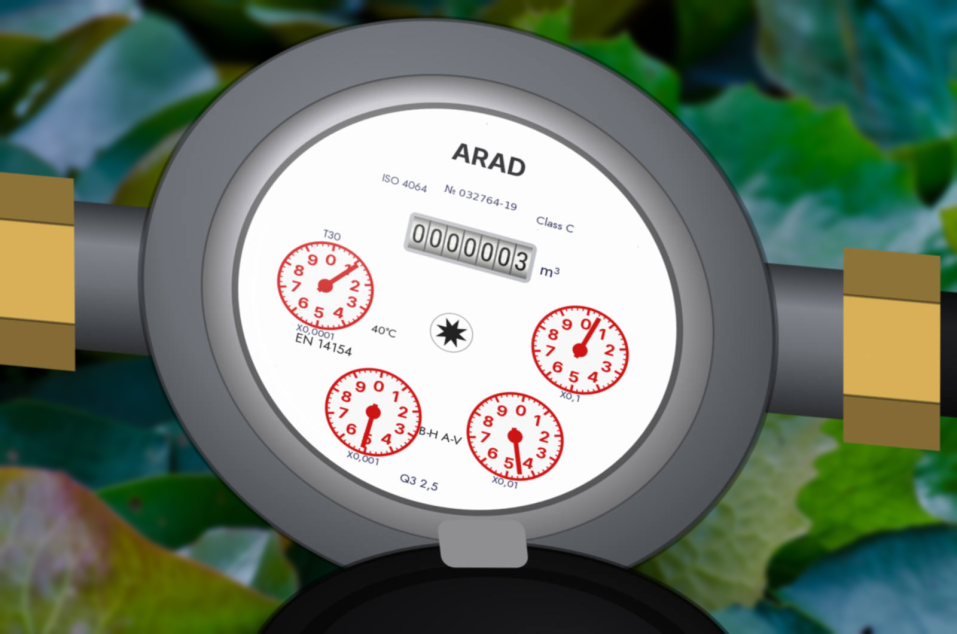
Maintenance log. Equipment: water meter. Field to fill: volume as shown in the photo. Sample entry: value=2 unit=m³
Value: value=3.0451 unit=m³
